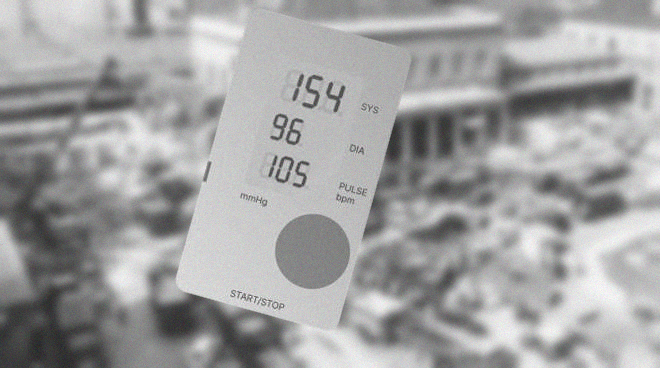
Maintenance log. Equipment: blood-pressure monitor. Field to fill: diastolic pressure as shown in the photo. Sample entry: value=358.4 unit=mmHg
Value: value=96 unit=mmHg
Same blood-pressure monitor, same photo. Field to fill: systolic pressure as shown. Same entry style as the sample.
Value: value=154 unit=mmHg
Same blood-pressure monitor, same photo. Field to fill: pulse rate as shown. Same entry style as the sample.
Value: value=105 unit=bpm
